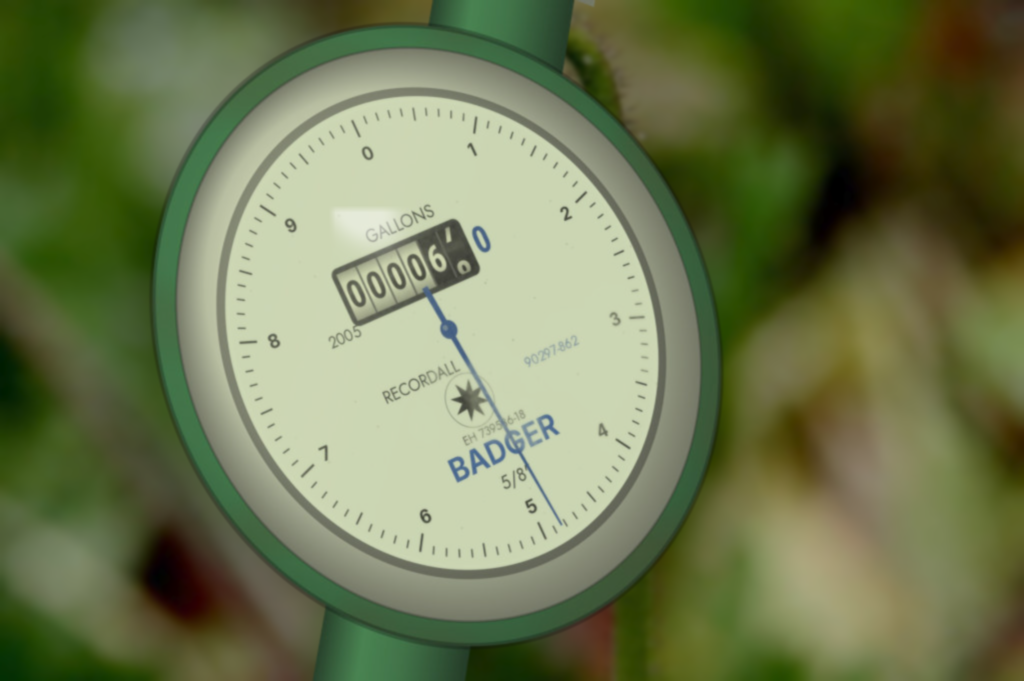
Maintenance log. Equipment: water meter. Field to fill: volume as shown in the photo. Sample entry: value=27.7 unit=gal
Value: value=674.8 unit=gal
